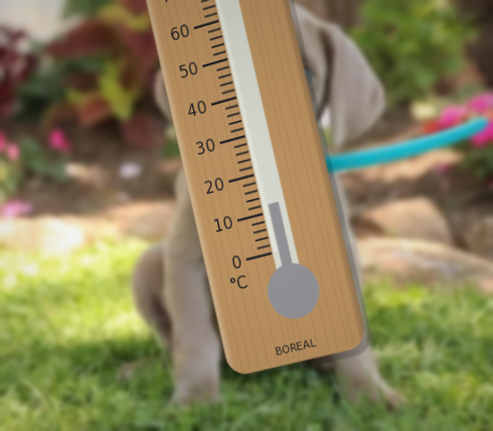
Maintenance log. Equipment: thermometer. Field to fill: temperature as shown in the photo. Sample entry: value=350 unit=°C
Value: value=12 unit=°C
